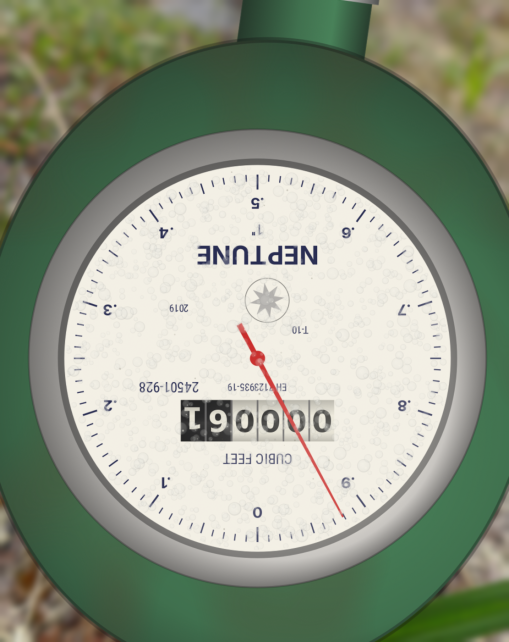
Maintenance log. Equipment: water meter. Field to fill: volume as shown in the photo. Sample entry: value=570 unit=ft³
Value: value=60.92 unit=ft³
